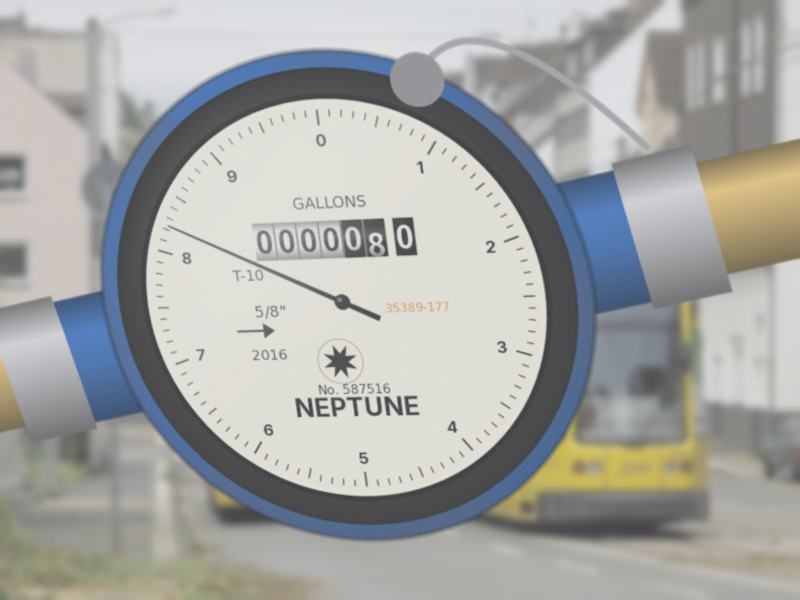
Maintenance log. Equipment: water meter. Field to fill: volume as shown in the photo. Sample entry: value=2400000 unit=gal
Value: value=78.2 unit=gal
